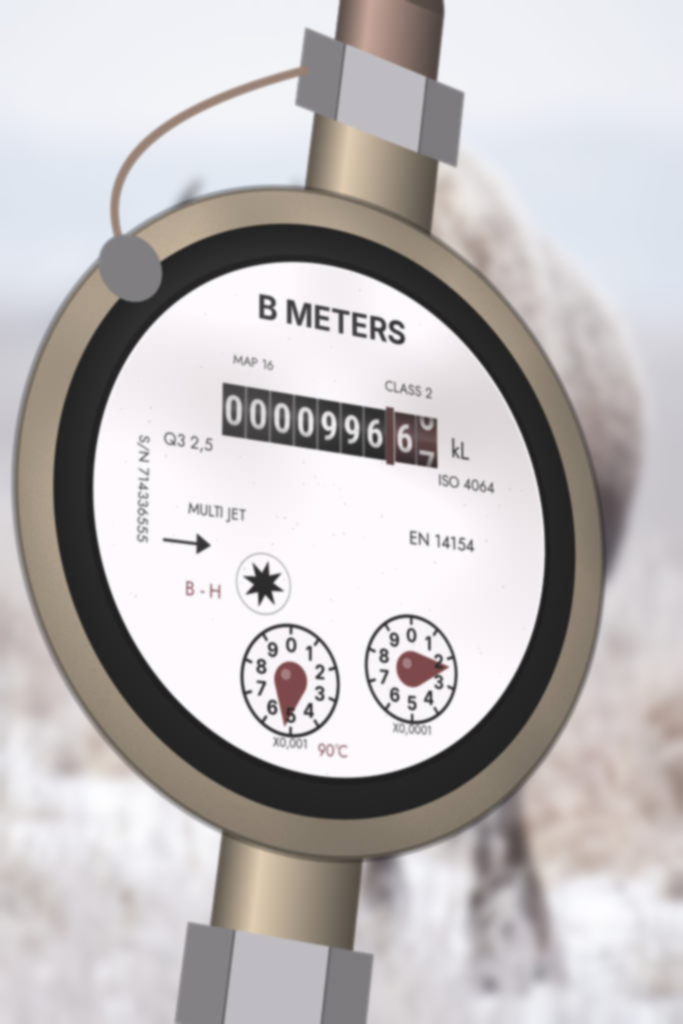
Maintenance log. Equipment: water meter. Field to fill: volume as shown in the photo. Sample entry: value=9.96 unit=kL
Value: value=996.6652 unit=kL
